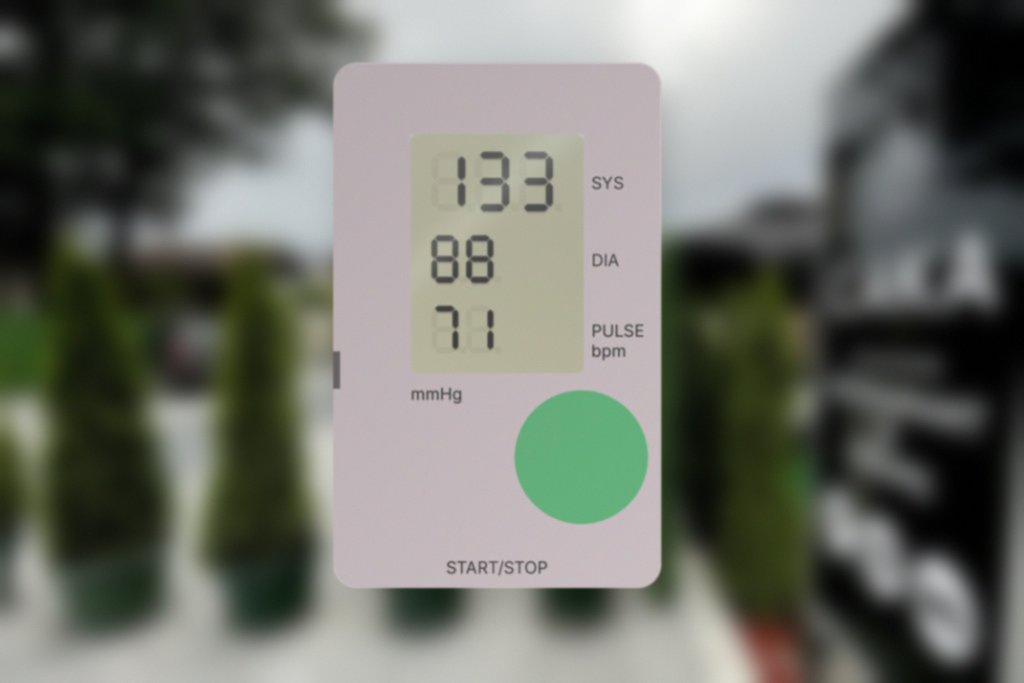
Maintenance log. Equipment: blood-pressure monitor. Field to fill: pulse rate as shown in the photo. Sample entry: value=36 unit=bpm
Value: value=71 unit=bpm
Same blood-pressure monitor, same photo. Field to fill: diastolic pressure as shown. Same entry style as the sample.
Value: value=88 unit=mmHg
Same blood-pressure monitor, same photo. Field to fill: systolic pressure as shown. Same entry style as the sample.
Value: value=133 unit=mmHg
